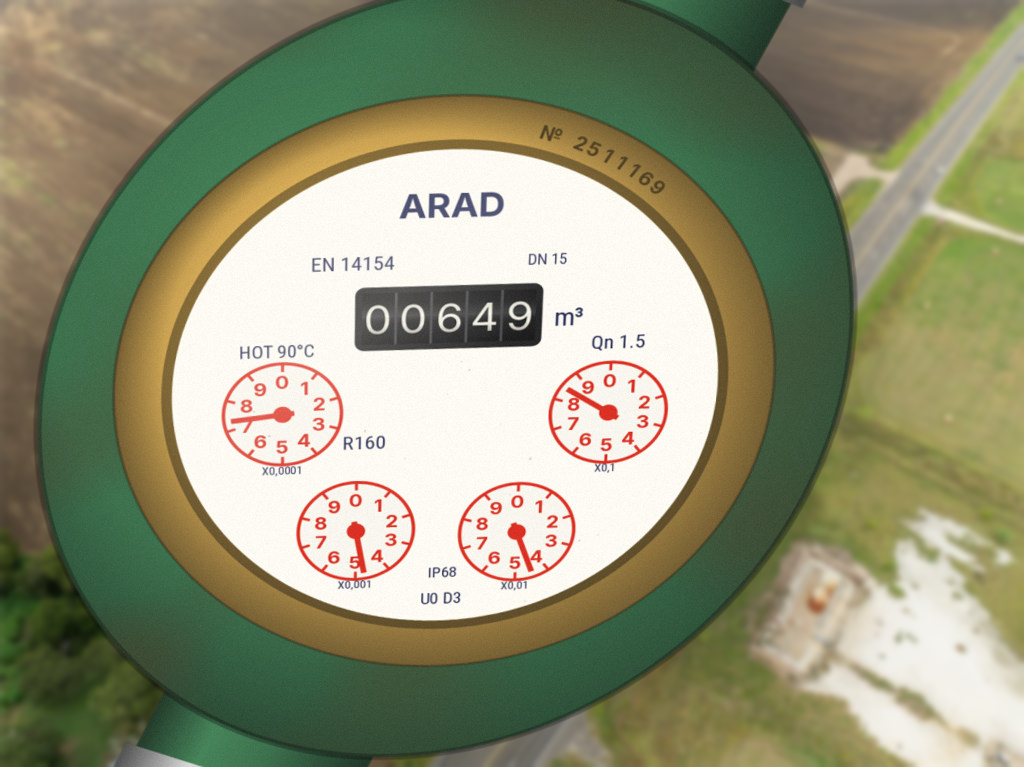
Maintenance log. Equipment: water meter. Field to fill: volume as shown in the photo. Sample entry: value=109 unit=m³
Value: value=649.8447 unit=m³
